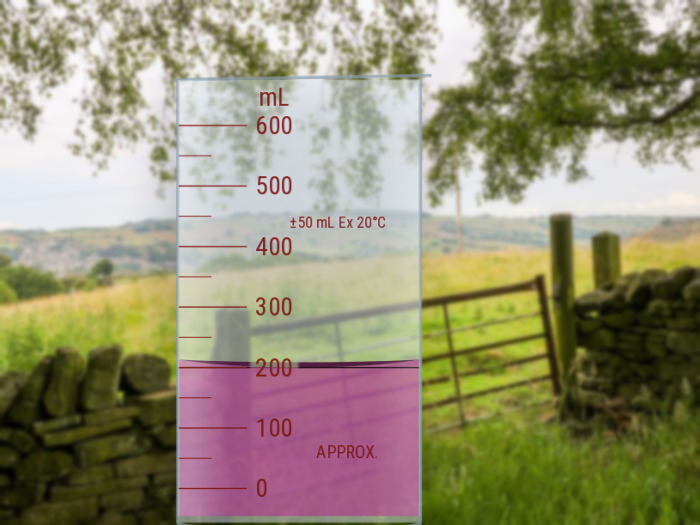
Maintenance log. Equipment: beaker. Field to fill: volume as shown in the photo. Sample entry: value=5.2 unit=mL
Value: value=200 unit=mL
